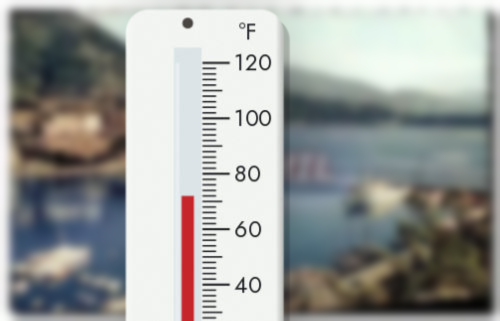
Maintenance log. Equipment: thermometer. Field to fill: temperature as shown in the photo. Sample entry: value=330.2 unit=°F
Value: value=72 unit=°F
